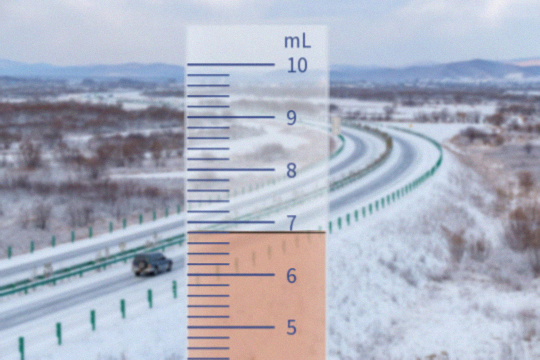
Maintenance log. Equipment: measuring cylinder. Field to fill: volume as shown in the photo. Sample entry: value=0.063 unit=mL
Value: value=6.8 unit=mL
